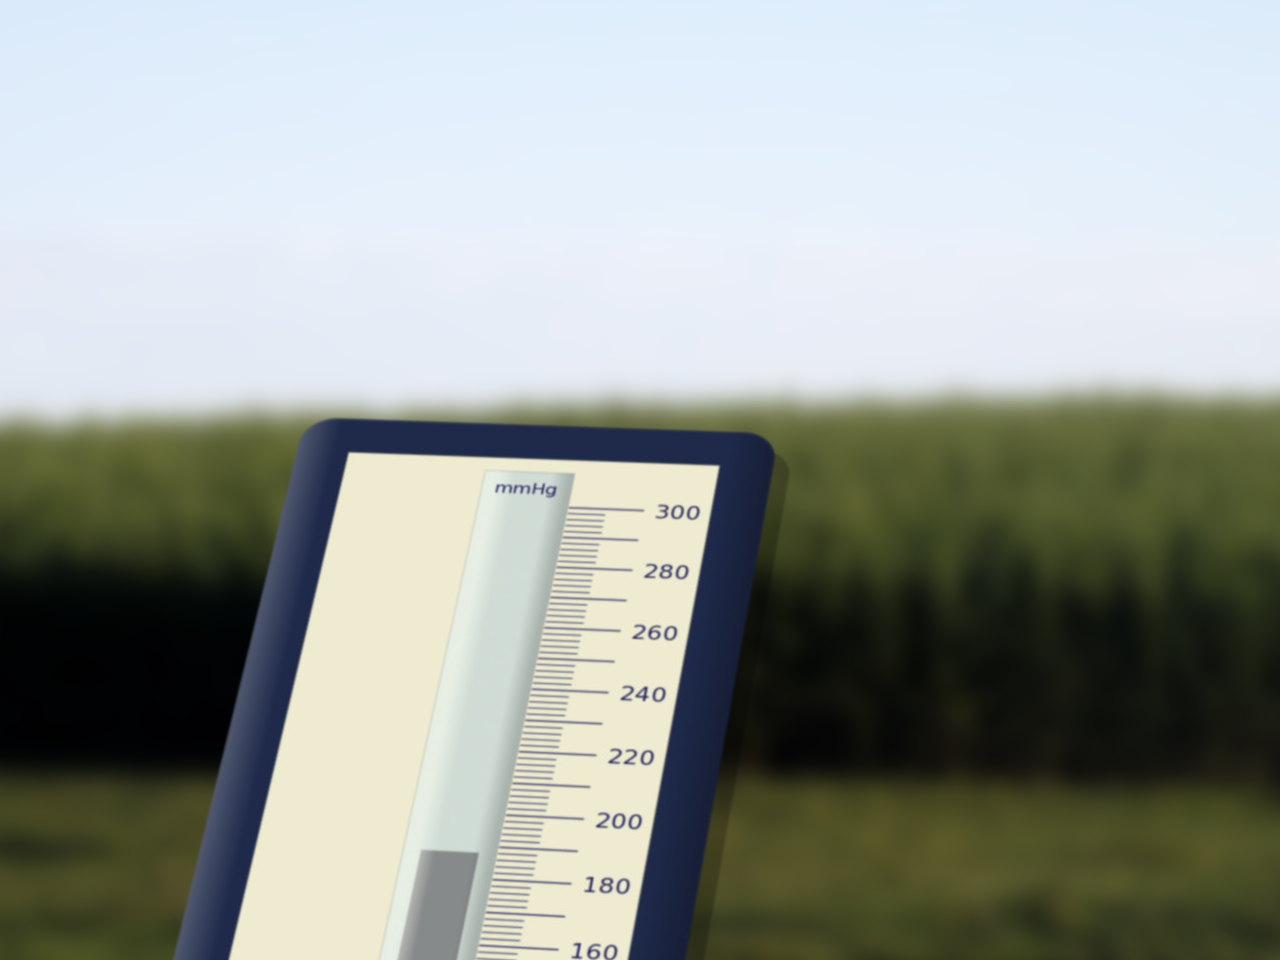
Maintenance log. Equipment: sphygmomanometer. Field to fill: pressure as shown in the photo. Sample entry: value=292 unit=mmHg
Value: value=188 unit=mmHg
